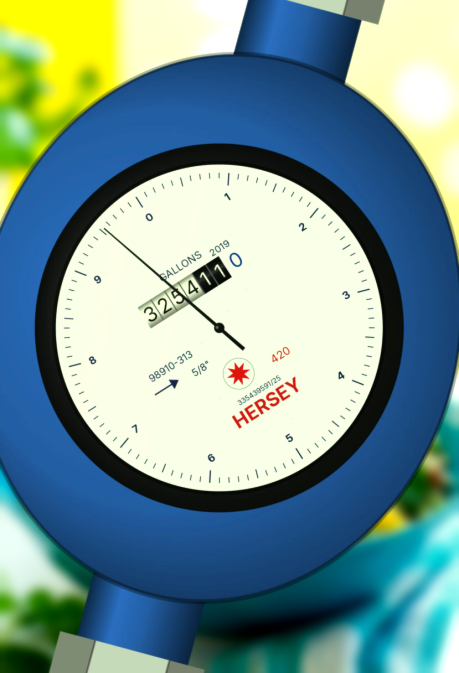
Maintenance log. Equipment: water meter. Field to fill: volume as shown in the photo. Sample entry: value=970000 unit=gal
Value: value=3254109.5 unit=gal
